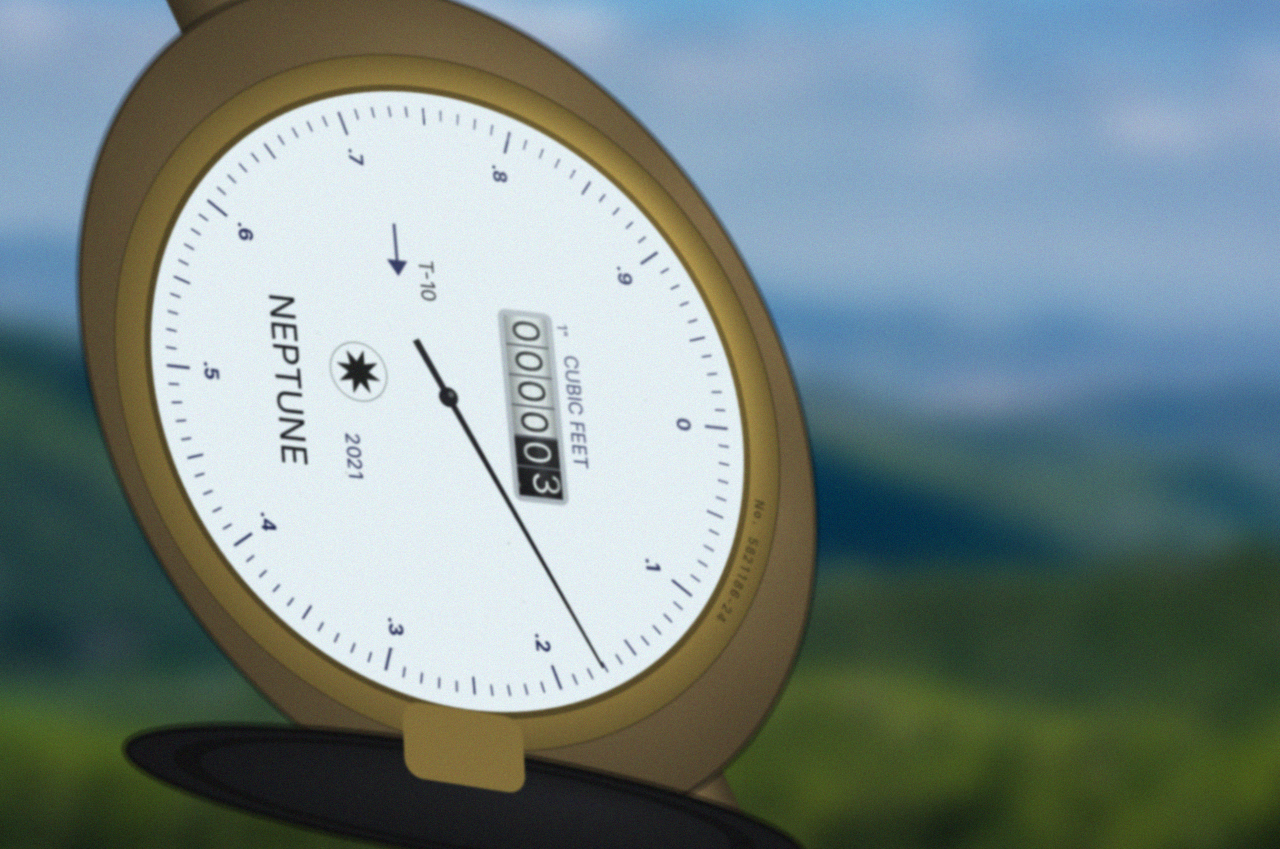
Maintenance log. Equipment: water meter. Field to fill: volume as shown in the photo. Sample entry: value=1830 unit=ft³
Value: value=3.17 unit=ft³
